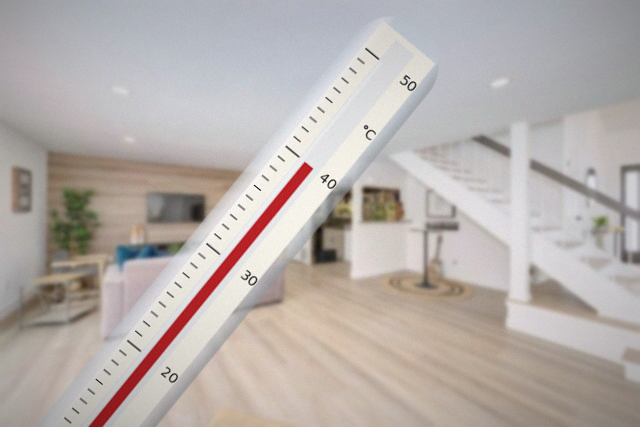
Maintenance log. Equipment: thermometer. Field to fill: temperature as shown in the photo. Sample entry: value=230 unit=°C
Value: value=40 unit=°C
